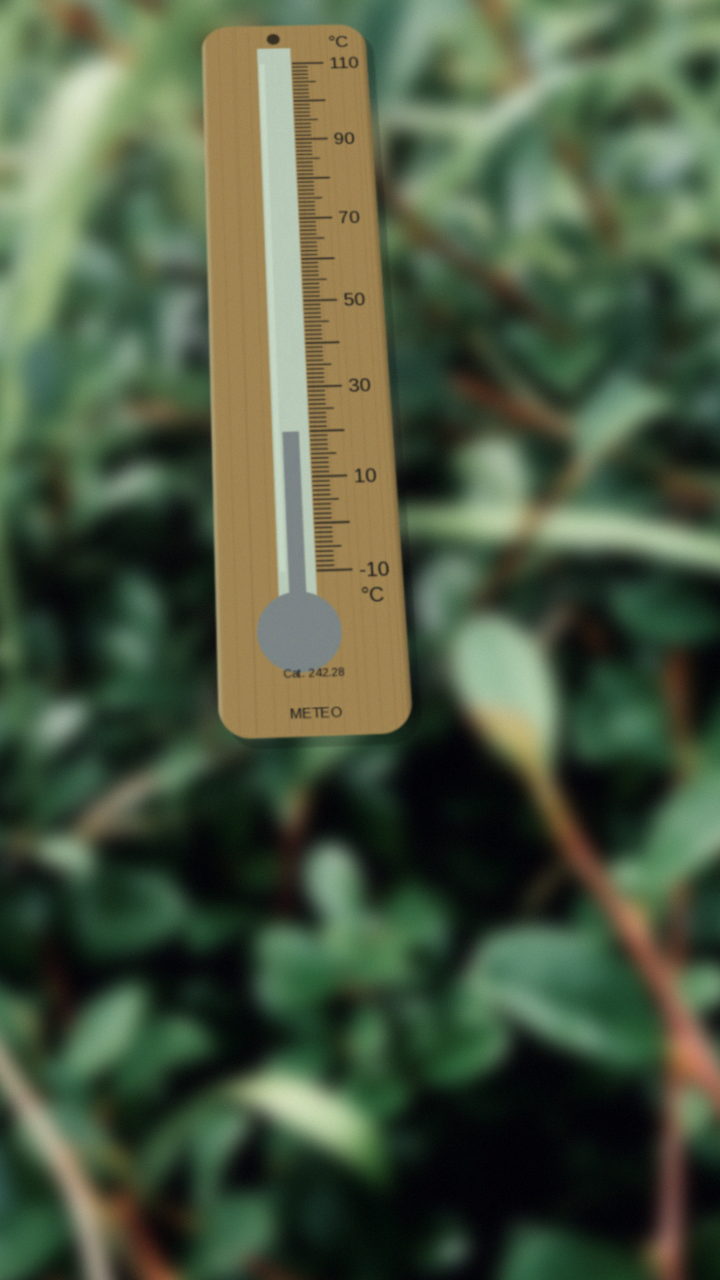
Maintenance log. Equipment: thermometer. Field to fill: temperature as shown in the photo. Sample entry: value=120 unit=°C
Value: value=20 unit=°C
